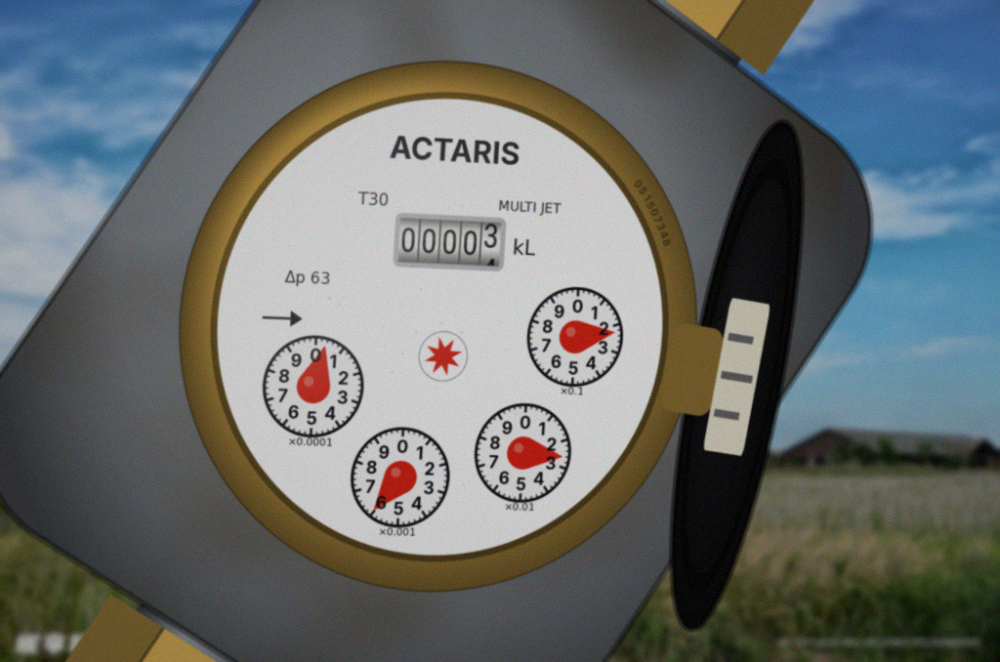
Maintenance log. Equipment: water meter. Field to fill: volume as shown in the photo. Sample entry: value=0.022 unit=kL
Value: value=3.2260 unit=kL
